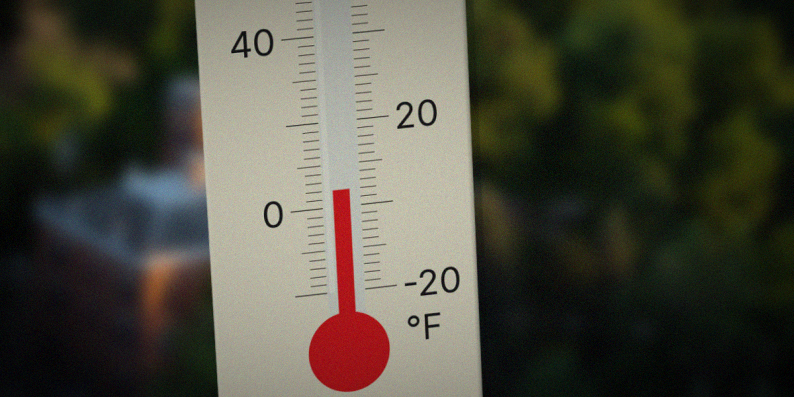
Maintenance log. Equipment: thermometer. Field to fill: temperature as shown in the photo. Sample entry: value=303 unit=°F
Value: value=4 unit=°F
